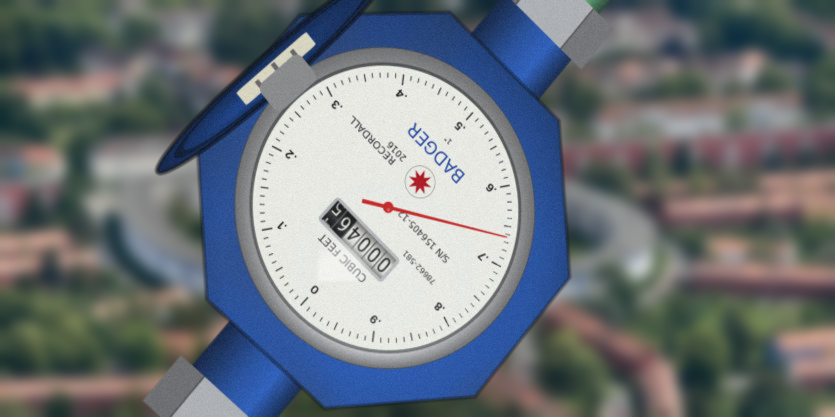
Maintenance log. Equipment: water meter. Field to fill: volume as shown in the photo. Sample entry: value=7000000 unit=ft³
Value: value=464.66 unit=ft³
